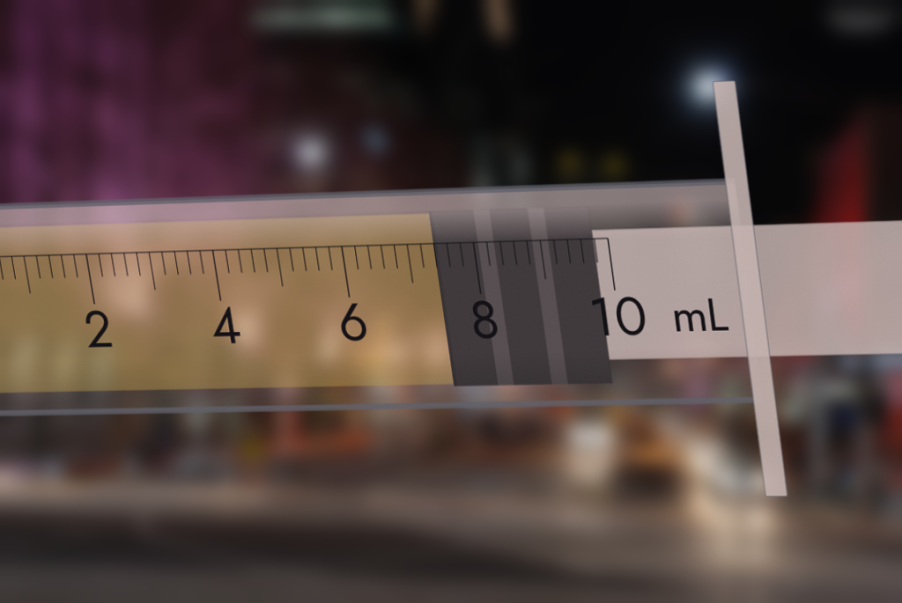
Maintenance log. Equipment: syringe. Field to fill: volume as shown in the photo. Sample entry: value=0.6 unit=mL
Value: value=7.4 unit=mL
